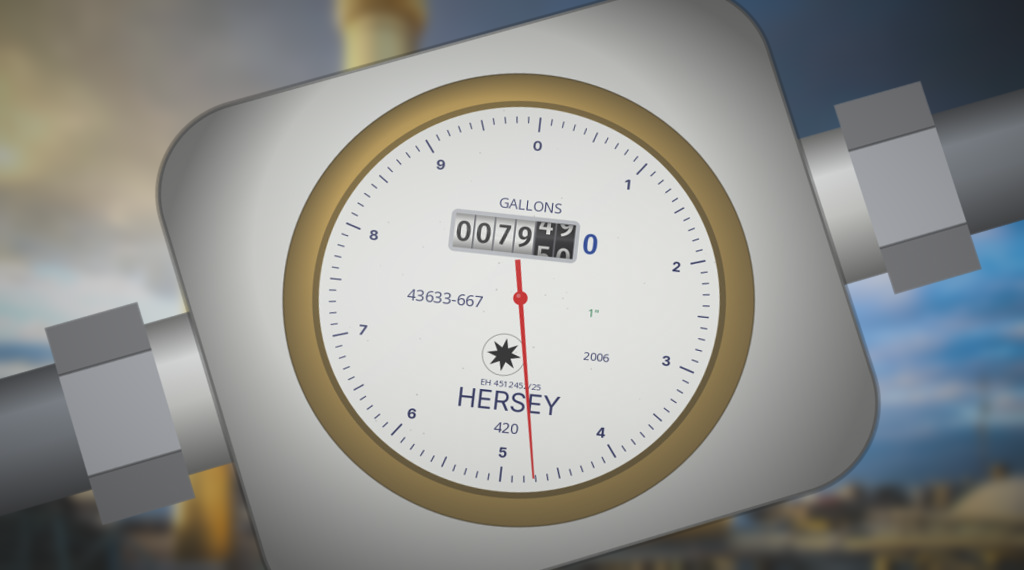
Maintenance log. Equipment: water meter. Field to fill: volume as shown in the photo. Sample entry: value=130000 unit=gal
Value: value=79494.7 unit=gal
